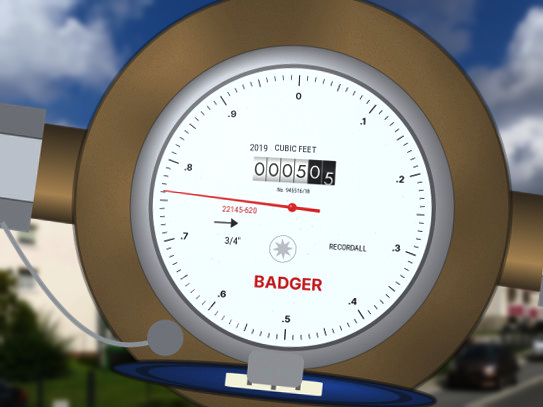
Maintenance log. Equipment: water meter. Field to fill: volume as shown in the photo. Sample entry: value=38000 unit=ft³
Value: value=504.76 unit=ft³
